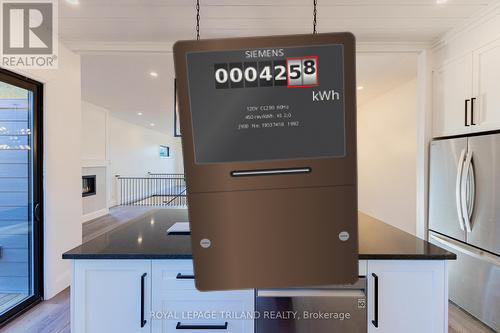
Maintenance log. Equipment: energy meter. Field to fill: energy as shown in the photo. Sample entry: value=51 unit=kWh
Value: value=42.58 unit=kWh
